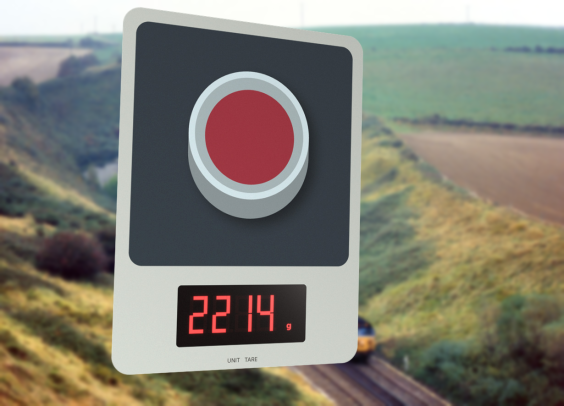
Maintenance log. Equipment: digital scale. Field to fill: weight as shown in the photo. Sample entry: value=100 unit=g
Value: value=2214 unit=g
